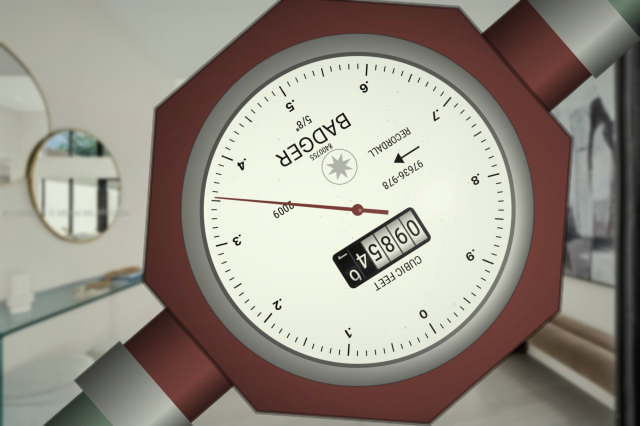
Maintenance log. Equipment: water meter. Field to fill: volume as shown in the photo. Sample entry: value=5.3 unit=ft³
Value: value=98546.35 unit=ft³
